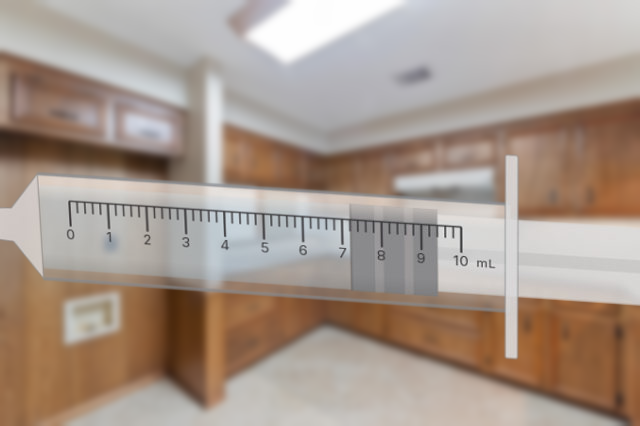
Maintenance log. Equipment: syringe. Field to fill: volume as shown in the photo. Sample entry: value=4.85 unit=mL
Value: value=7.2 unit=mL
